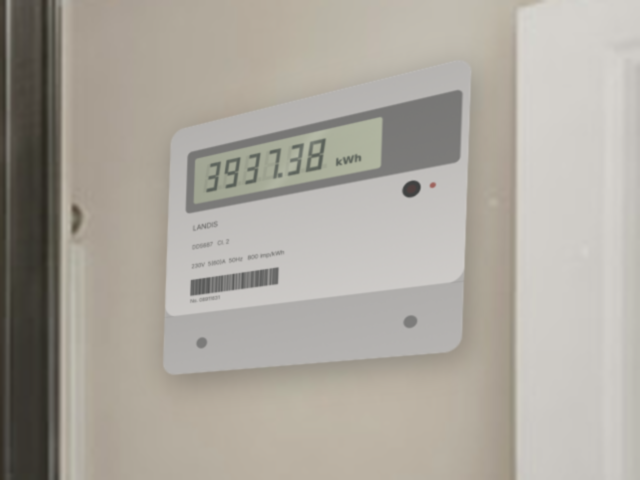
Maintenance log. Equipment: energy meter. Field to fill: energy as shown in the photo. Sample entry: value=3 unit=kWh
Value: value=3937.38 unit=kWh
